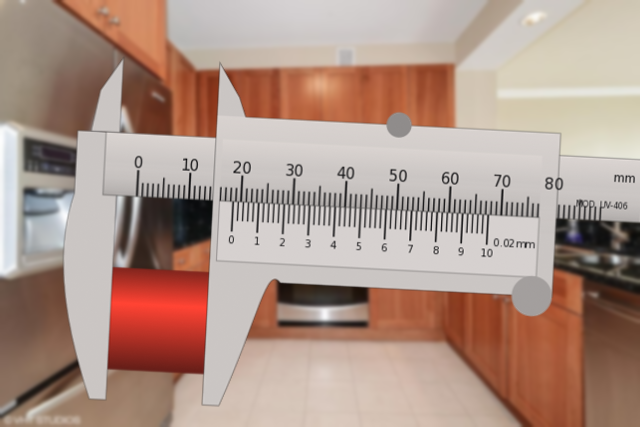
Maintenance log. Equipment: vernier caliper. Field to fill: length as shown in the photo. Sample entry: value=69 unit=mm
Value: value=18.5 unit=mm
